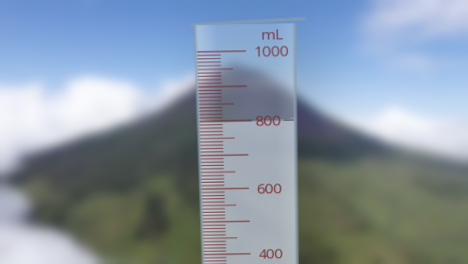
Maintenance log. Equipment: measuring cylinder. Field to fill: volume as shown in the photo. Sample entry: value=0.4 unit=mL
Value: value=800 unit=mL
